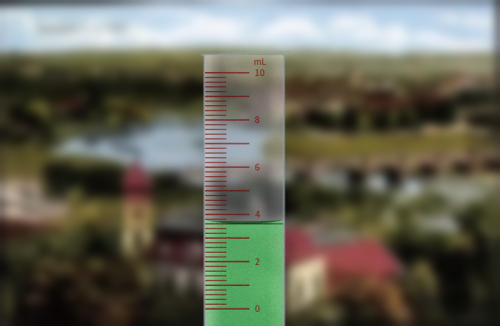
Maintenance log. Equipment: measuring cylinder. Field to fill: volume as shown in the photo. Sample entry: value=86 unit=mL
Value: value=3.6 unit=mL
